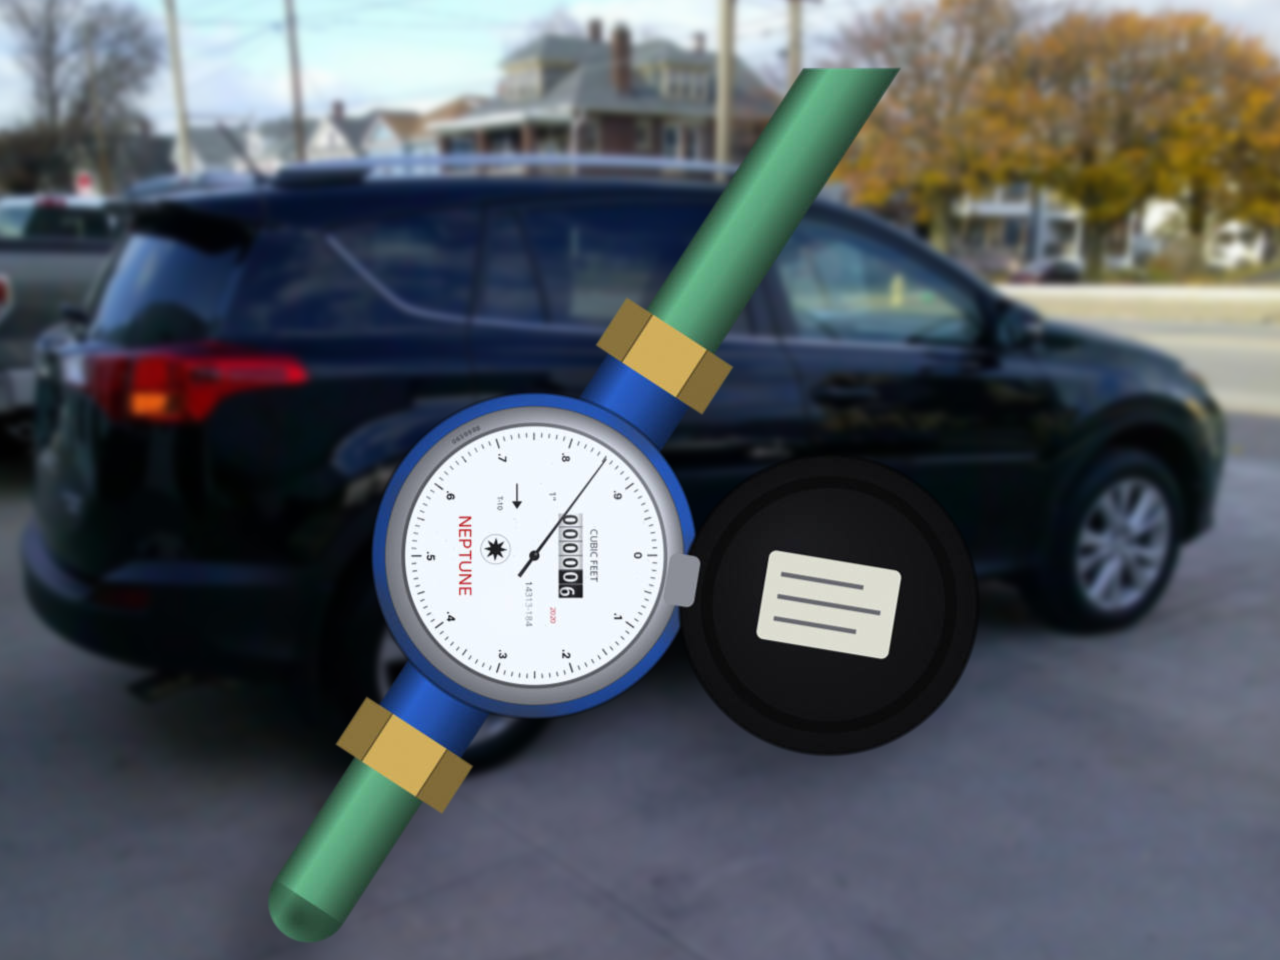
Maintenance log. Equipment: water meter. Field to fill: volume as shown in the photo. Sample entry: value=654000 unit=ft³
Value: value=5.85 unit=ft³
